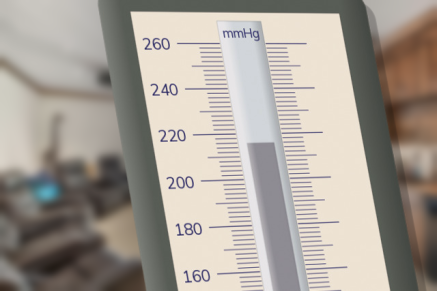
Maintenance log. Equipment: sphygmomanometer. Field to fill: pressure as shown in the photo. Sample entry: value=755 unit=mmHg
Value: value=216 unit=mmHg
